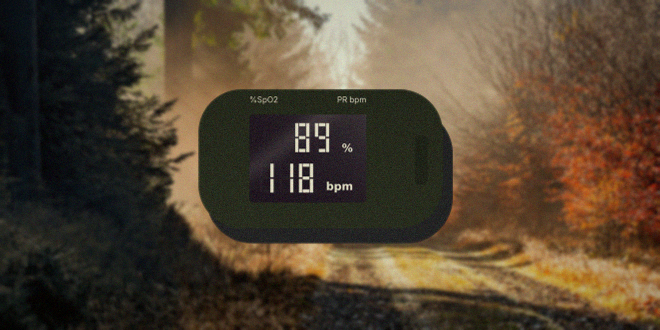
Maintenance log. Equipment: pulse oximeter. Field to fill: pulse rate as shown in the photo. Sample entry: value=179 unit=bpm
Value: value=118 unit=bpm
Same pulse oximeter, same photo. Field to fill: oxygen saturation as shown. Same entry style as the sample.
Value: value=89 unit=%
